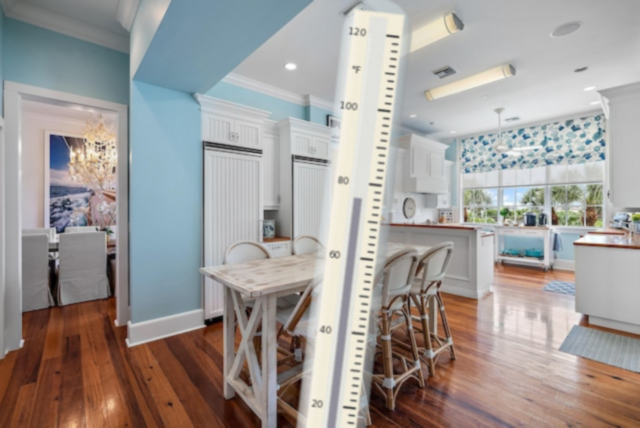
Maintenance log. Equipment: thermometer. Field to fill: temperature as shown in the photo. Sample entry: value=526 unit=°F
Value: value=76 unit=°F
